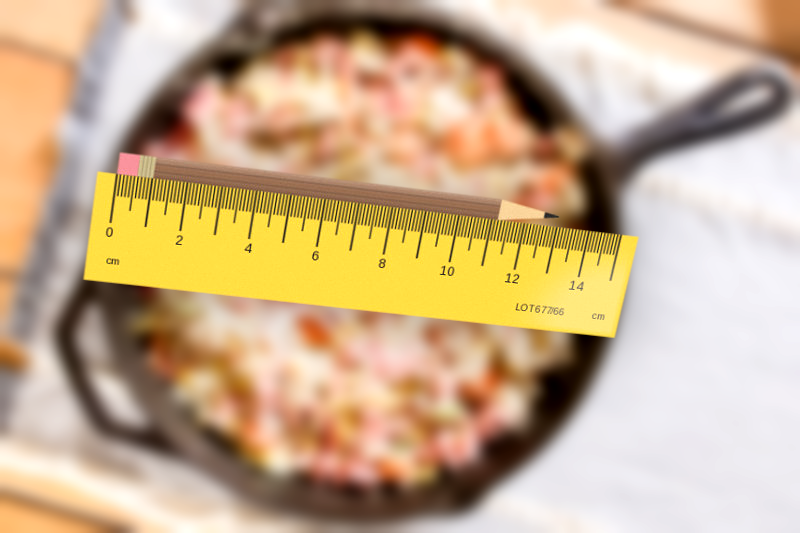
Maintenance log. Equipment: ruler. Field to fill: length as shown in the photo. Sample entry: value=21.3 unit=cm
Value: value=13 unit=cm
